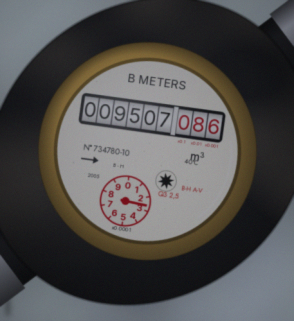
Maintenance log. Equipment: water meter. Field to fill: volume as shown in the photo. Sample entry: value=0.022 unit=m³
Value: value=9507.0862 unit=m³
